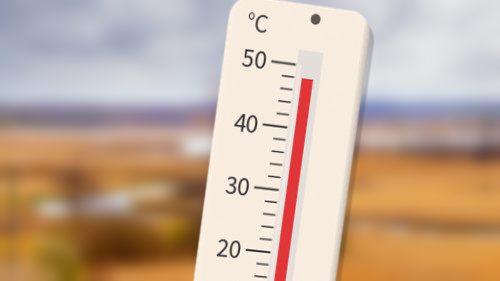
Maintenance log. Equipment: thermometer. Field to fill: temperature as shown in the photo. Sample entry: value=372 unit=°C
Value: value=48 unit=°C
